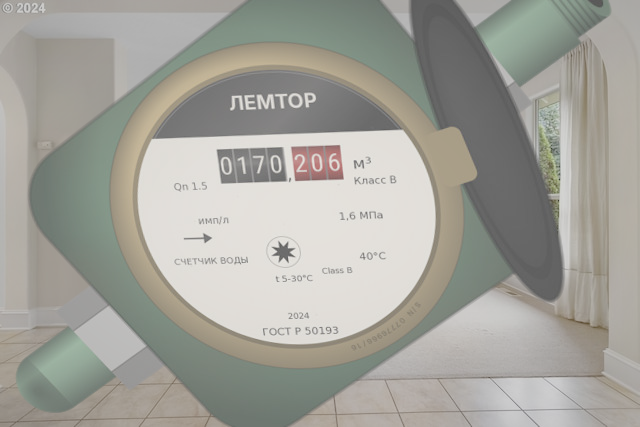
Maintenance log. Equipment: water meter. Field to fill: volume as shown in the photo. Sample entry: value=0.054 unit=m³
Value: value=170.206 unit=m³
